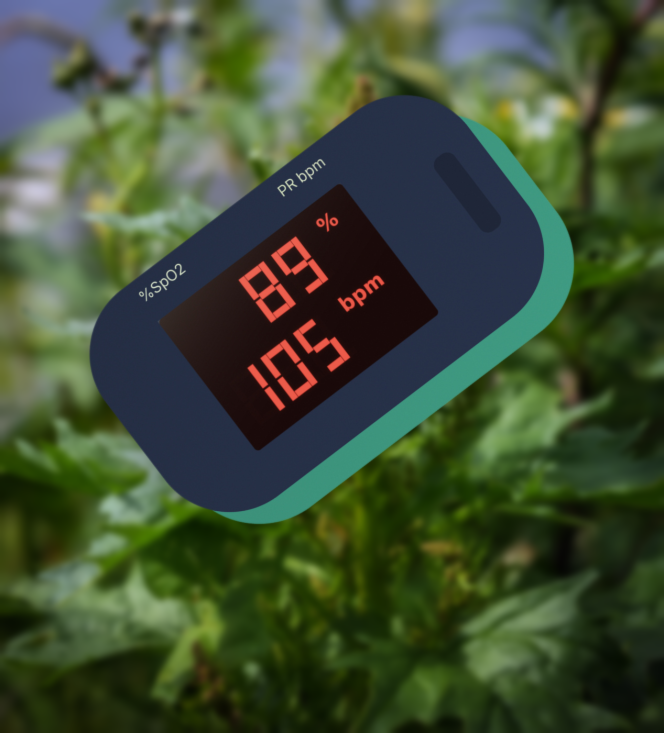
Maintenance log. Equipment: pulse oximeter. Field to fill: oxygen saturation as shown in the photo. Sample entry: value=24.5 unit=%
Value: value=89 unit=%
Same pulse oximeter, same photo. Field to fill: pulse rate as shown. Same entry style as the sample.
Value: value=105 unit=bpm
